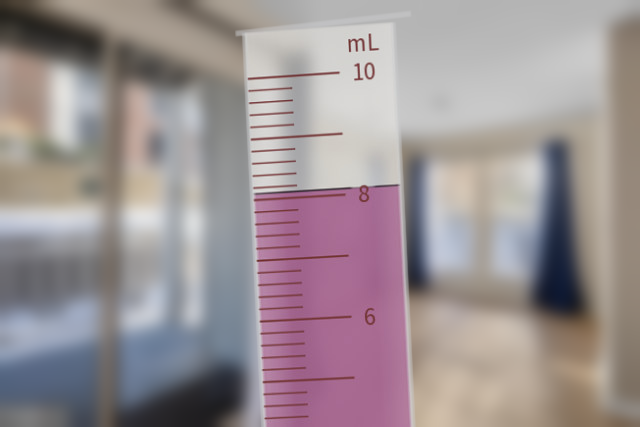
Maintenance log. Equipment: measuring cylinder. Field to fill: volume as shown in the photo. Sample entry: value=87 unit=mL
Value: value=8.1 unit=mL
